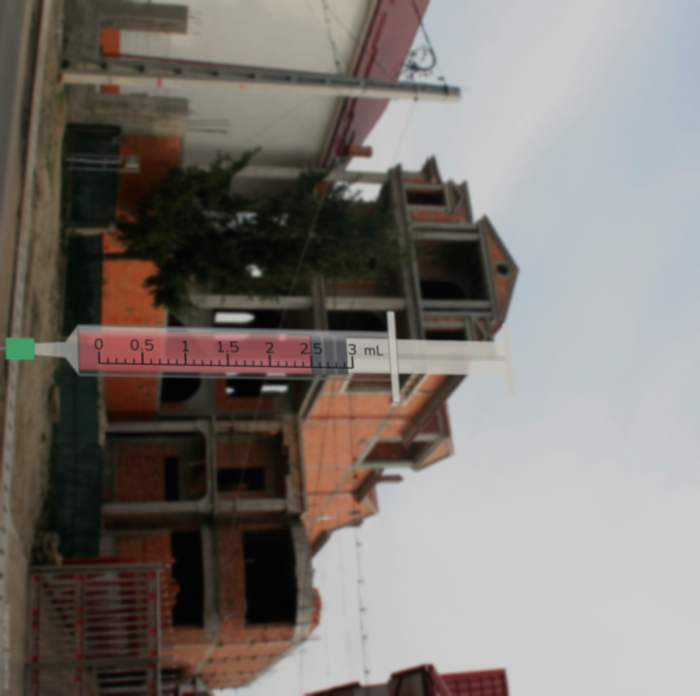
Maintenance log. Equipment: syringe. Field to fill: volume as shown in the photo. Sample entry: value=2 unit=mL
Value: value=2.5 unit=mL
